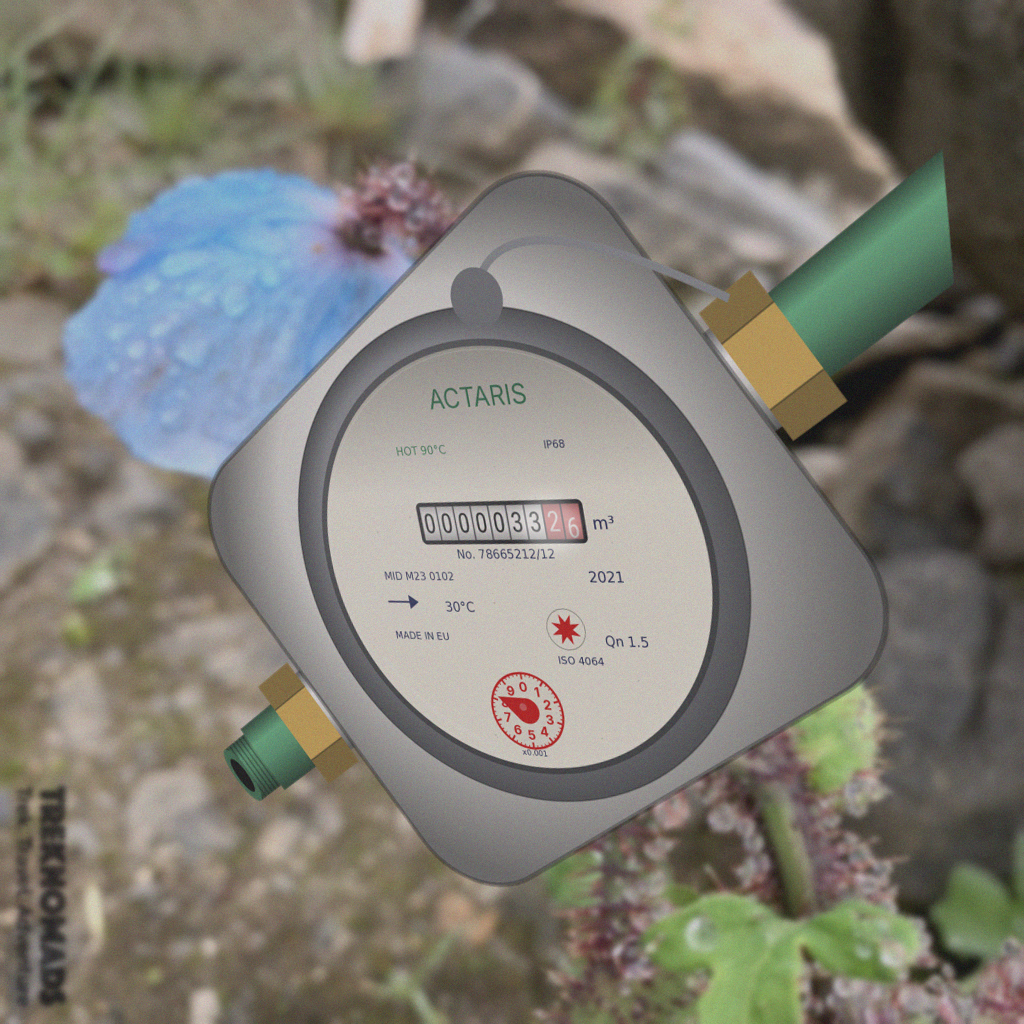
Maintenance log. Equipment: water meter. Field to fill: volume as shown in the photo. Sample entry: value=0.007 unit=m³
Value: value=33.258 unit=m³
